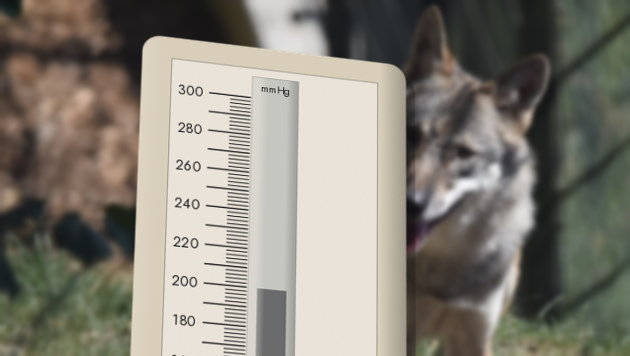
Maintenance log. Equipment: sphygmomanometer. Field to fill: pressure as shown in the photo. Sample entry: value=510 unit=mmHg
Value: value=200 unit=mmHg
